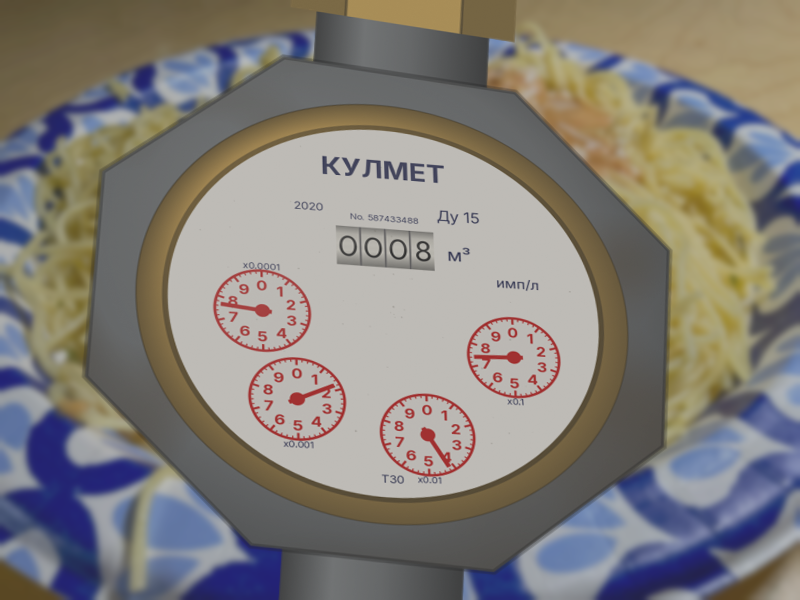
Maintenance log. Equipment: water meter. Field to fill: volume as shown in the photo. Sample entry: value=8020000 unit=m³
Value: value=8.7417 unit=m³
